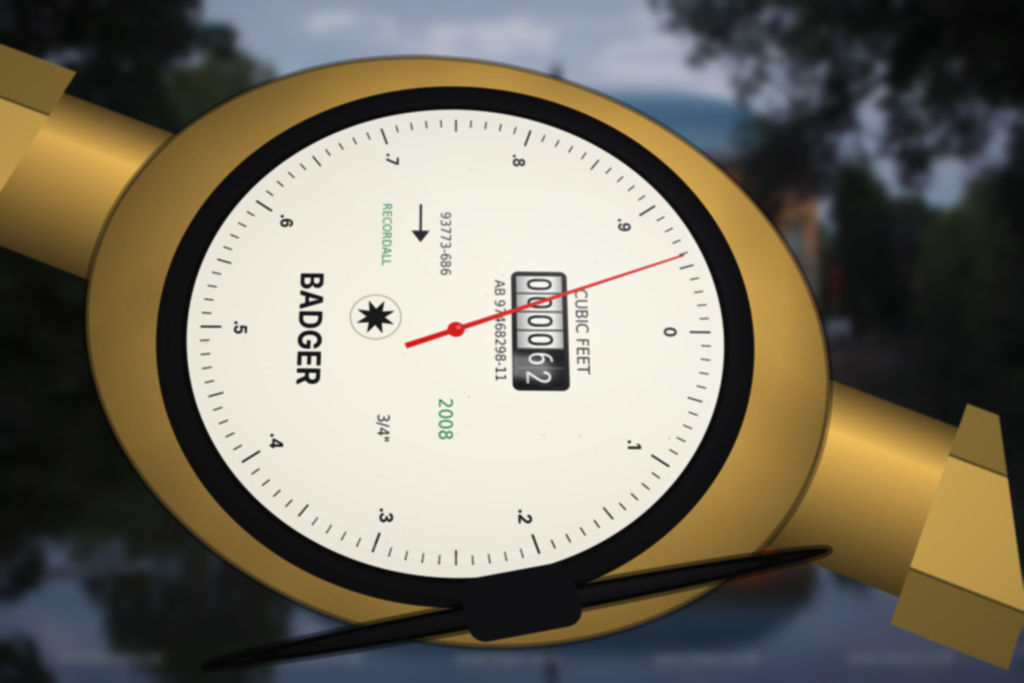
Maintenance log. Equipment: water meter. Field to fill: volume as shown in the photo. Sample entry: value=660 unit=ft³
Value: value=61.94 unit=ft³
